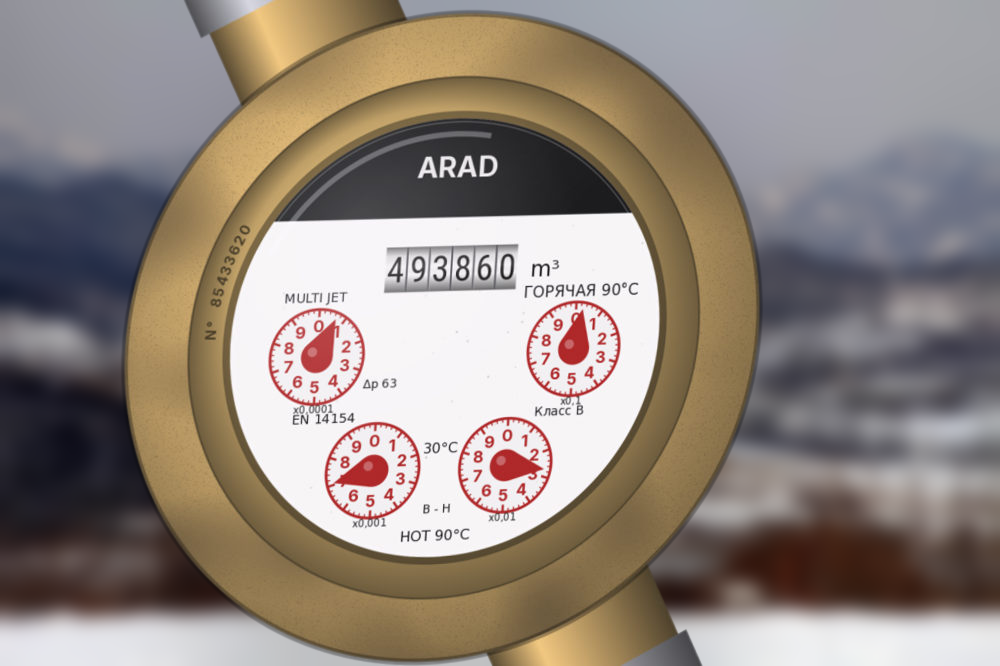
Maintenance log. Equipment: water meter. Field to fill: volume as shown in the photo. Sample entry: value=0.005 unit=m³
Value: value=493860.0270 unit=m³
